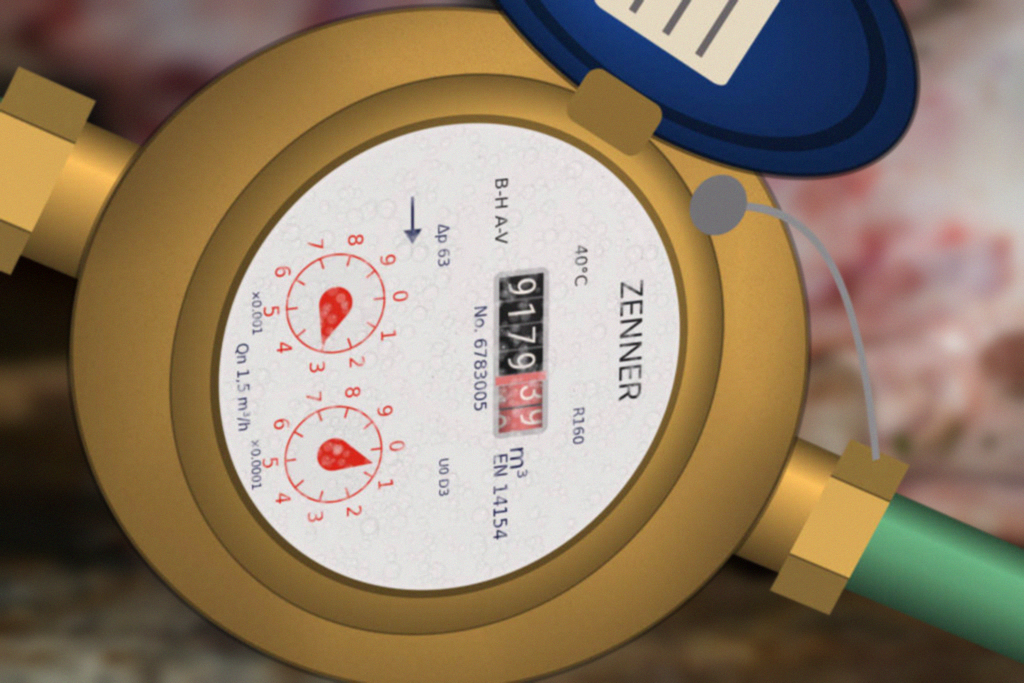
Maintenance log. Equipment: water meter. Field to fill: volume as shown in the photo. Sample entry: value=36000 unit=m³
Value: value=9179.3930 unit=m³
